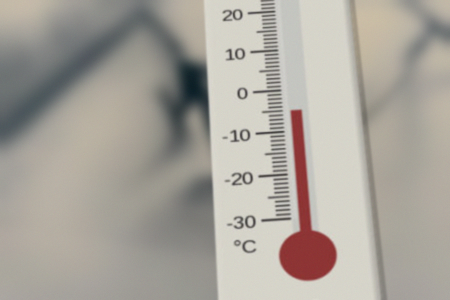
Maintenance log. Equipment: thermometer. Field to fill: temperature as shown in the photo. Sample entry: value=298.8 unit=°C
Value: value=-5 unit=°C
